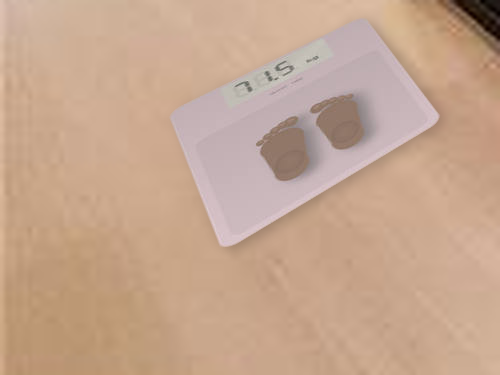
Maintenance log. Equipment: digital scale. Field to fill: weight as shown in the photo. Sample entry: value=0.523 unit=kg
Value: value=71.5 unit=kg
